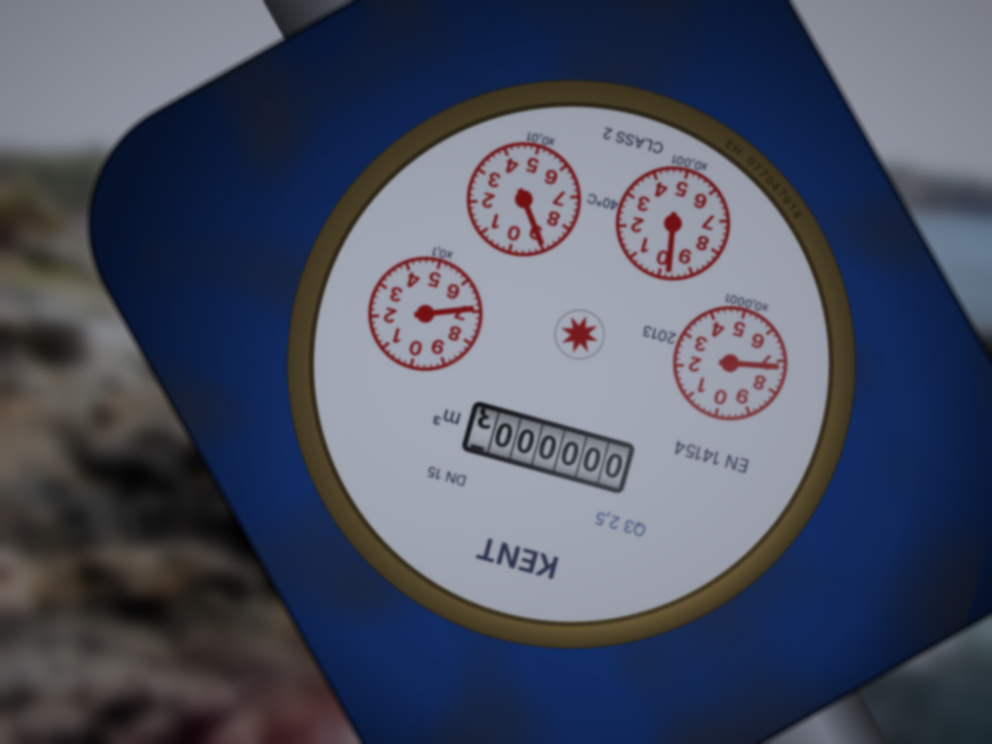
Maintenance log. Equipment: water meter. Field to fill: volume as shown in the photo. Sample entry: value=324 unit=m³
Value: value=2.6897 unit=m³
